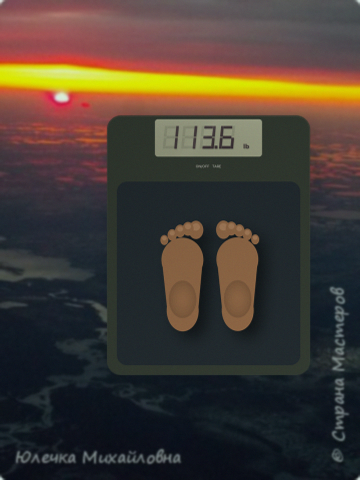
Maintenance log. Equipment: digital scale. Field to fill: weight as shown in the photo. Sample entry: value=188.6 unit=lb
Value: value=113.6 unit=lb
